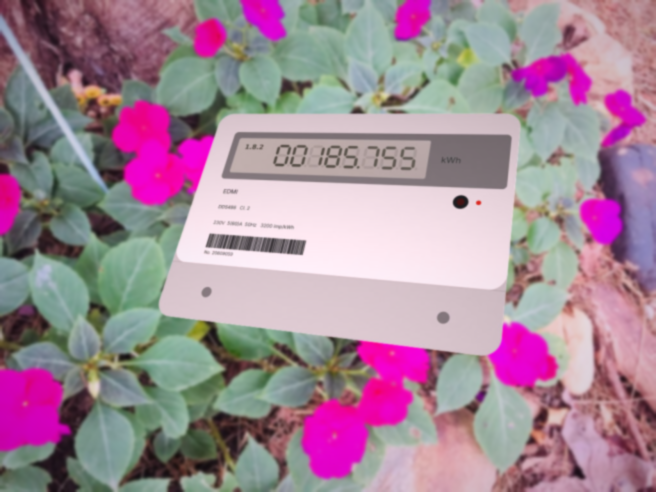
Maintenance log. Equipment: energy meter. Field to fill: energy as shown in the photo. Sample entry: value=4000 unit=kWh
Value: value=185.755 unit=kWh
